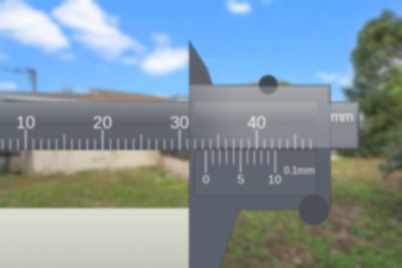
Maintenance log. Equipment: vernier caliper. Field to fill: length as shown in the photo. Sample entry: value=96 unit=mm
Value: value=33.4 unit=mm
